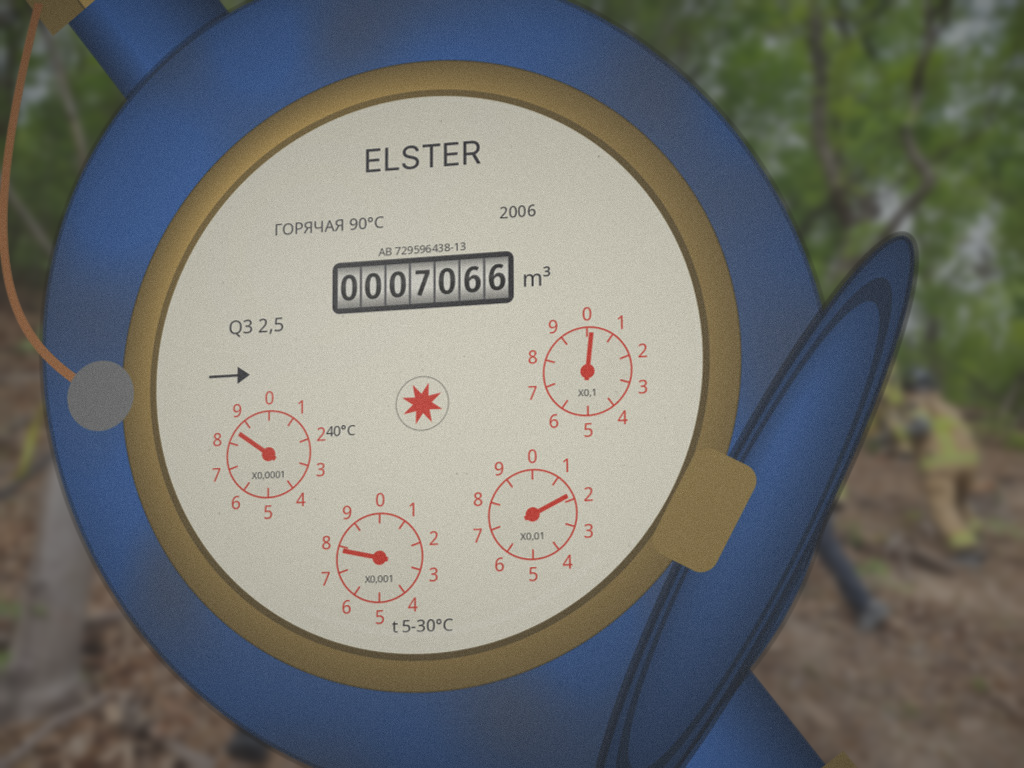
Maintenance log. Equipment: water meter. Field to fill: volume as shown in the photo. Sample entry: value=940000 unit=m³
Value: value=7066.0178 unit=m³
